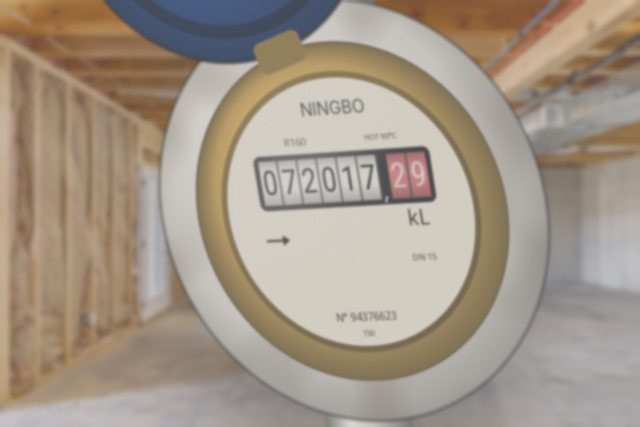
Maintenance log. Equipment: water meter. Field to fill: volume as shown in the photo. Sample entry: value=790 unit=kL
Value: value=72017.29 unit=kL
